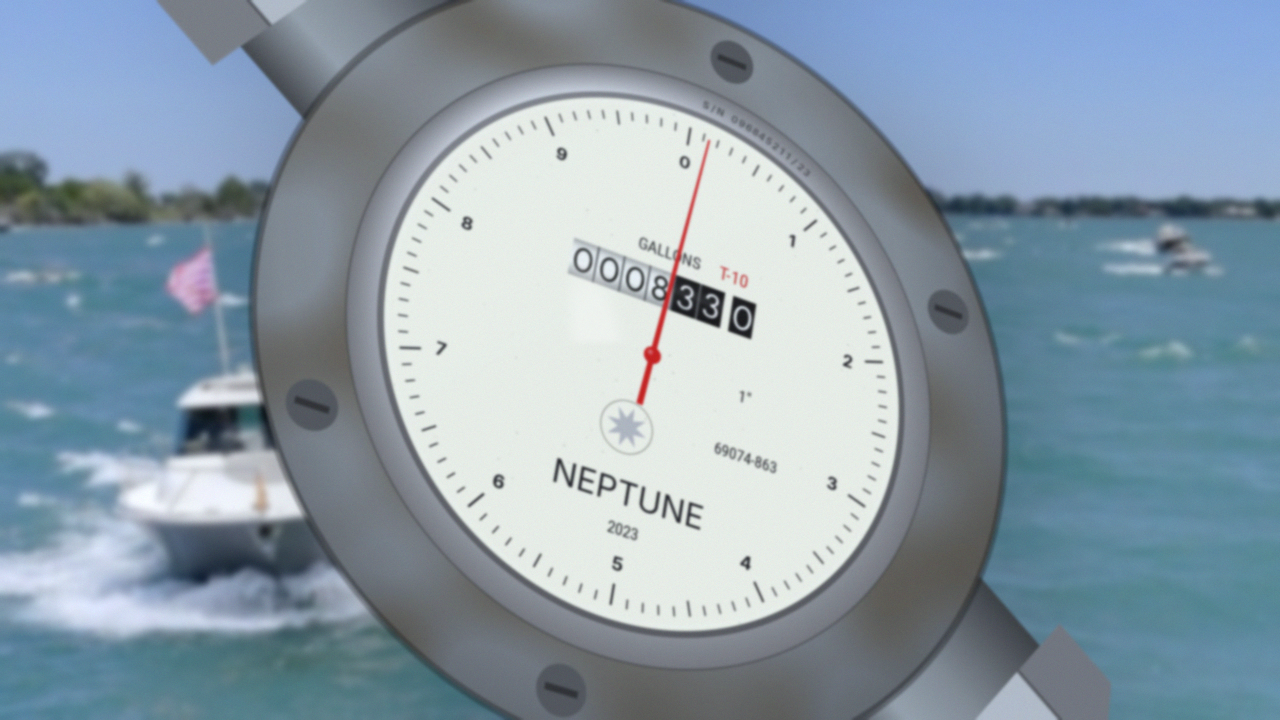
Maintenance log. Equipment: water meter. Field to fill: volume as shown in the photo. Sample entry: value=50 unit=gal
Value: value=8330.1 unit=gal
